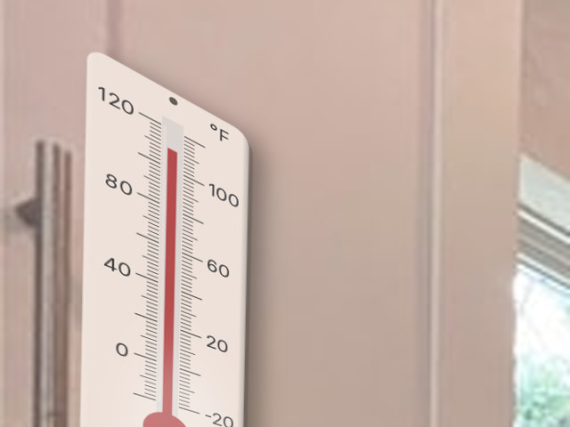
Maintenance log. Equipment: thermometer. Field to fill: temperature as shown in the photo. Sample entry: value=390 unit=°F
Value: value=110 unit=°F
